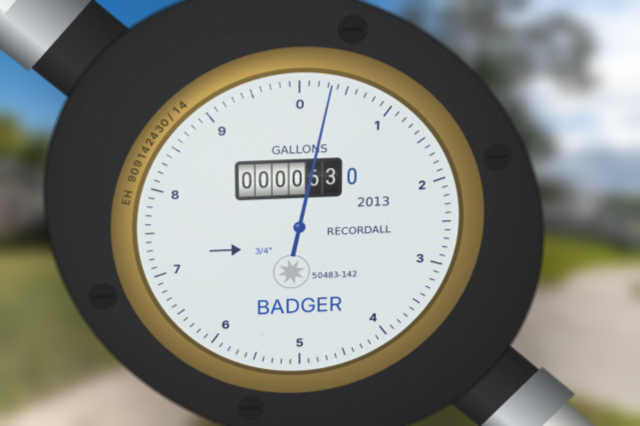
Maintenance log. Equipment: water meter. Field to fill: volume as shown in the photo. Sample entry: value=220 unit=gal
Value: value=630.3 unit=gal
